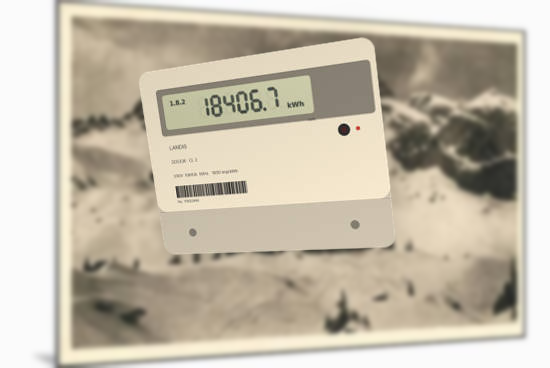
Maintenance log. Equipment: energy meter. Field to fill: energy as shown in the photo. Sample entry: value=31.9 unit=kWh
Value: value=18406.7 unit=kWh
